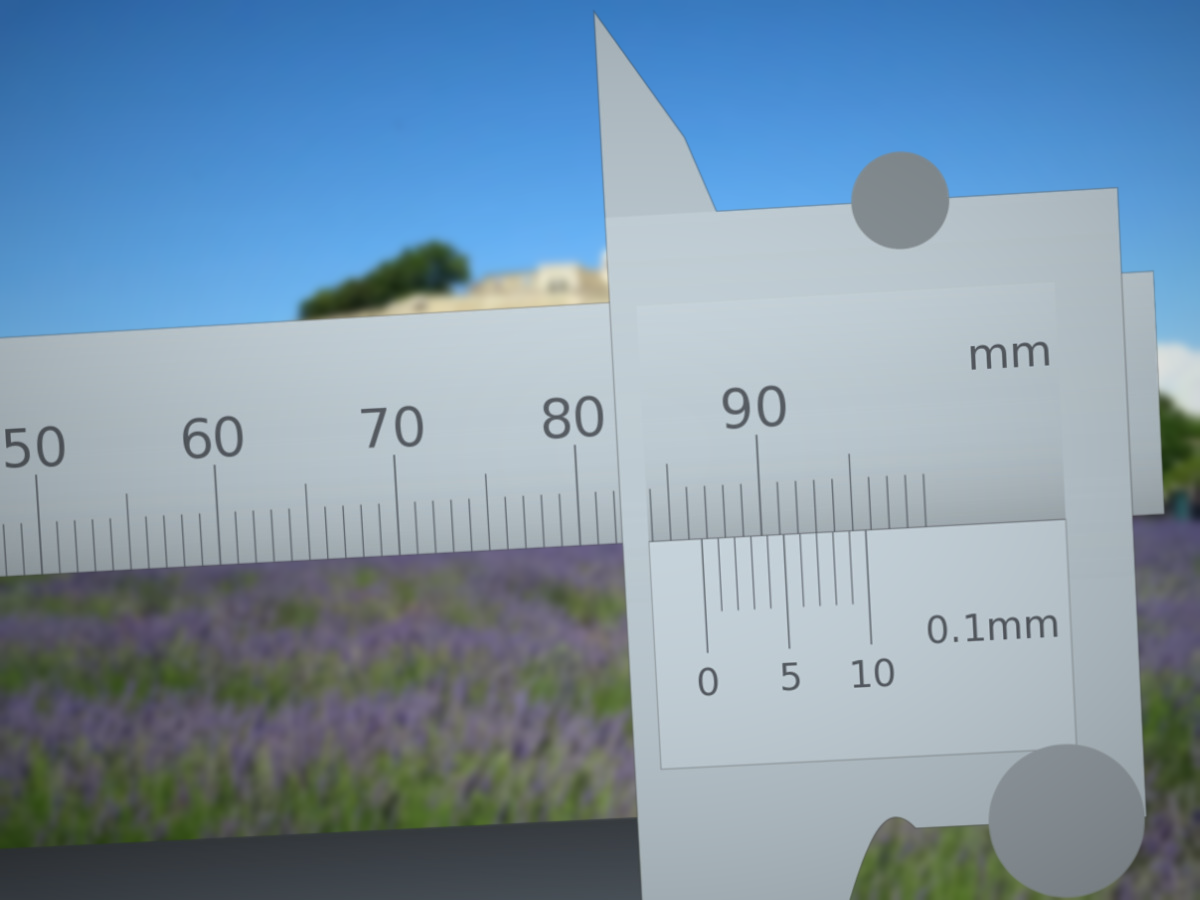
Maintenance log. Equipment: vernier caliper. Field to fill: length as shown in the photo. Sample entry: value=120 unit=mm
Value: value=86.7 unit=mm
